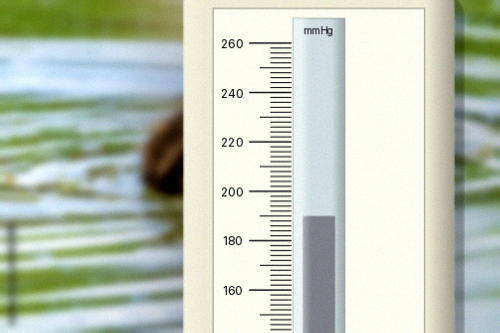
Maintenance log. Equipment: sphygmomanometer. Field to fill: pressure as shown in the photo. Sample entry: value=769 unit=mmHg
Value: value=190 unit=mmHg
